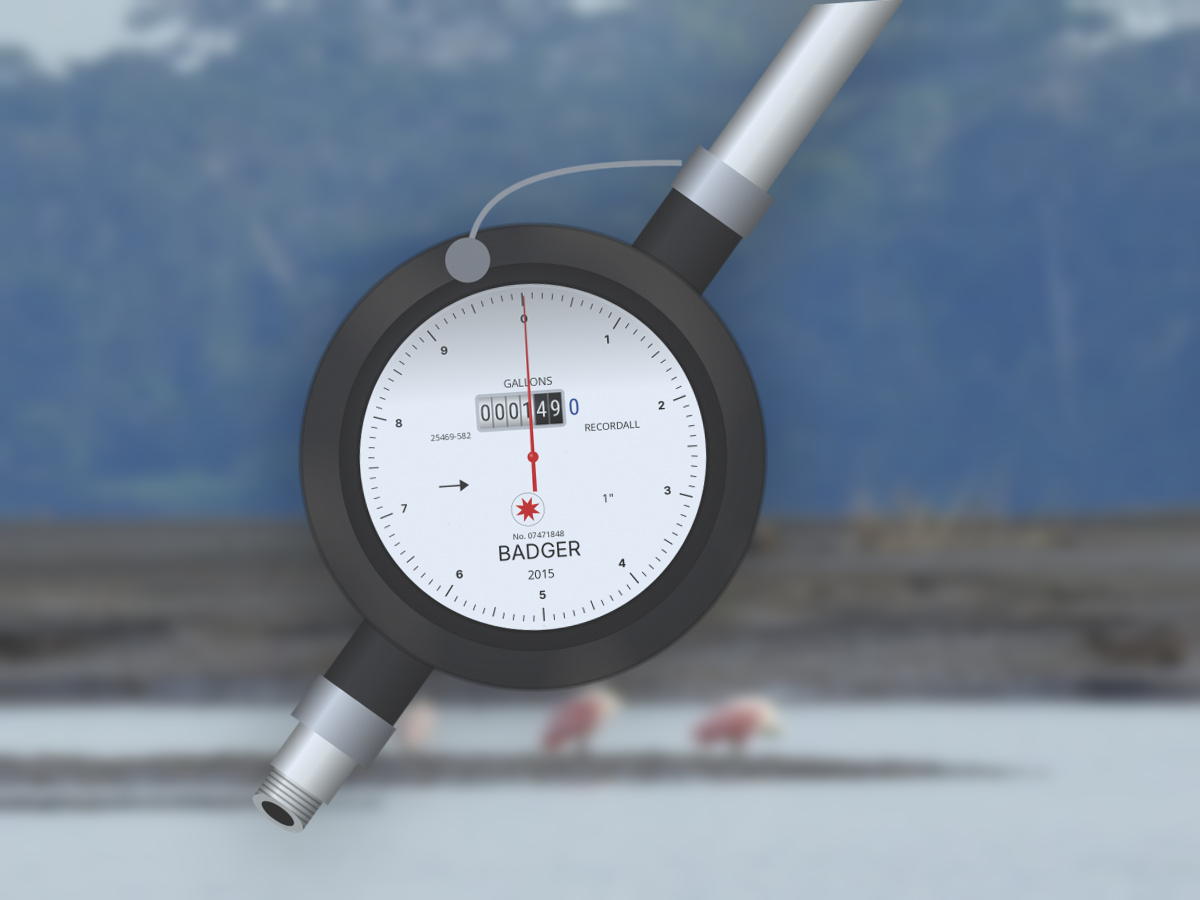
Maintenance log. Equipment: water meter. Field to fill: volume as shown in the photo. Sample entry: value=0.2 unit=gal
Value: value=1490.0 unit=gal
